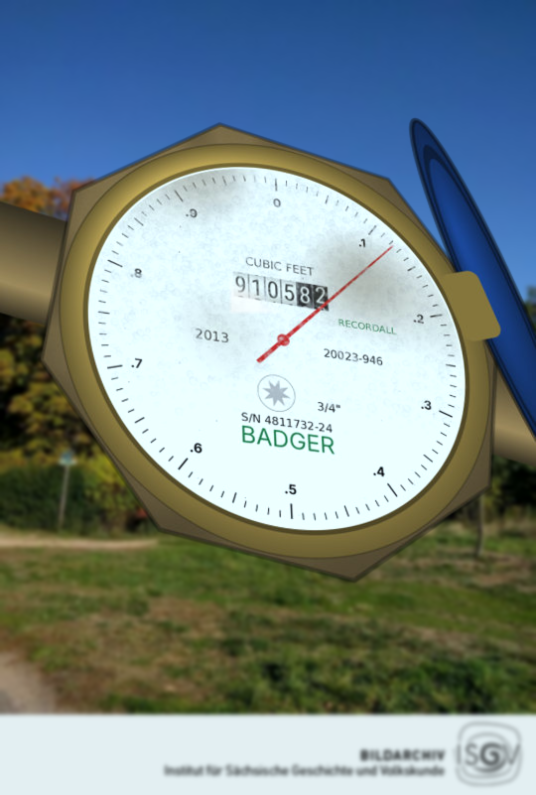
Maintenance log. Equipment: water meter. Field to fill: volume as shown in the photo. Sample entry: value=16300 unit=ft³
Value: value=910582.12 unit=ft³
